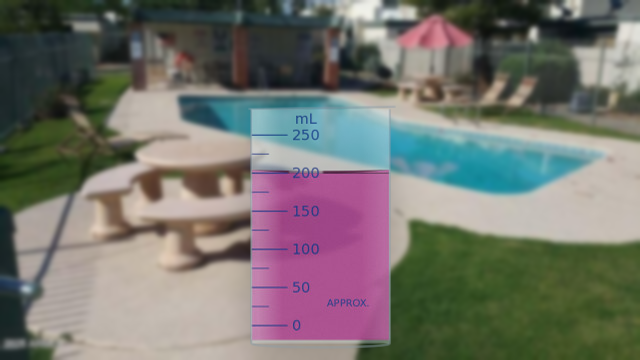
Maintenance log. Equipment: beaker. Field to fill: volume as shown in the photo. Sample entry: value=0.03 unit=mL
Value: value=200 unit=mL
